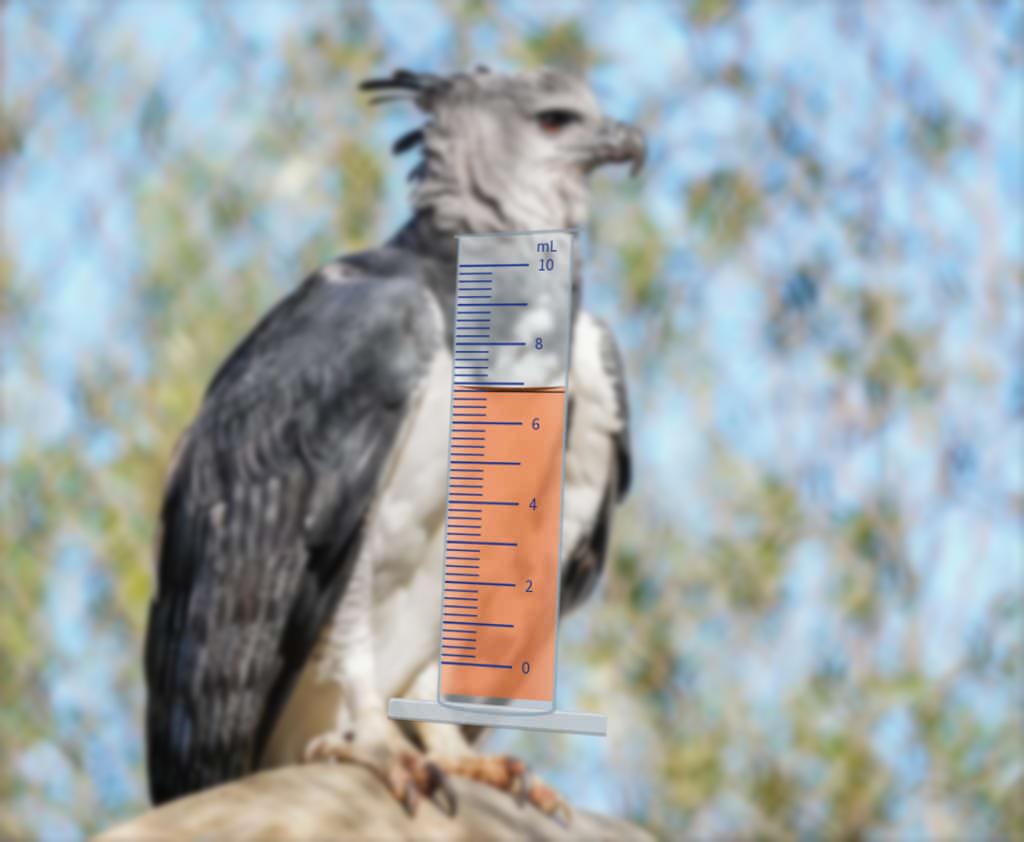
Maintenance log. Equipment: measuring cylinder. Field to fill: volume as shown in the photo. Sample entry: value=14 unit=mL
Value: value=6.8 unit=mL
